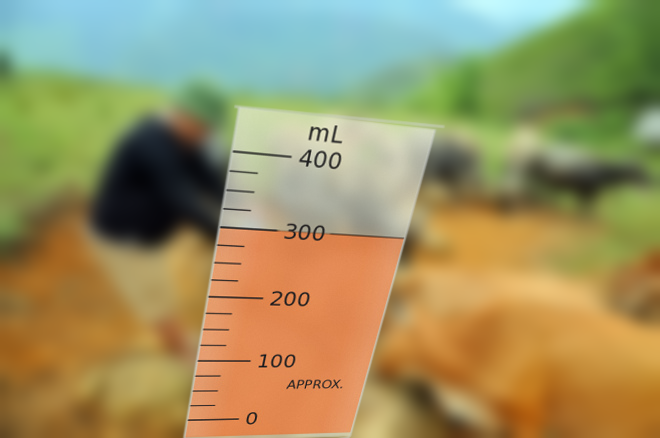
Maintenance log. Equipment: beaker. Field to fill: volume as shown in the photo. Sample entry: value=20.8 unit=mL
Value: value=300 unit=mL
